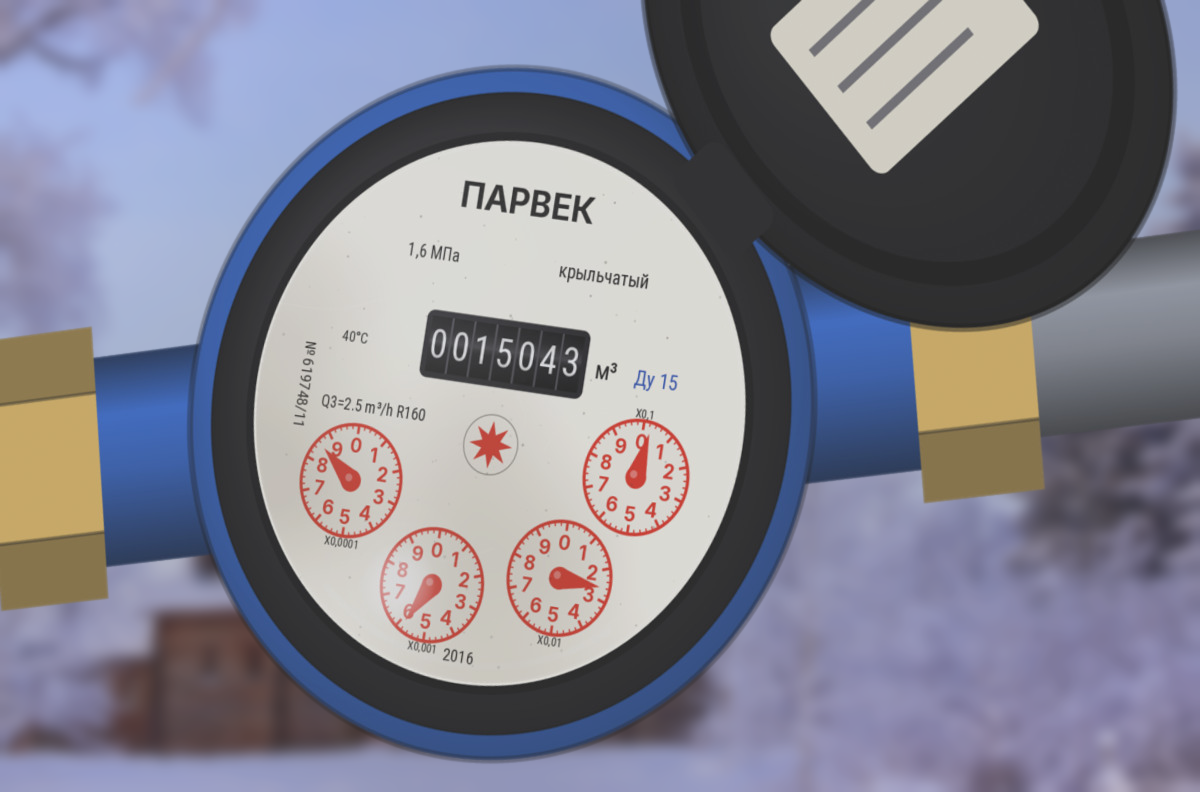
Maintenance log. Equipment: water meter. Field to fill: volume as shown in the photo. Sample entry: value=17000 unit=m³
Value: value=15043.0258 unit=m³
